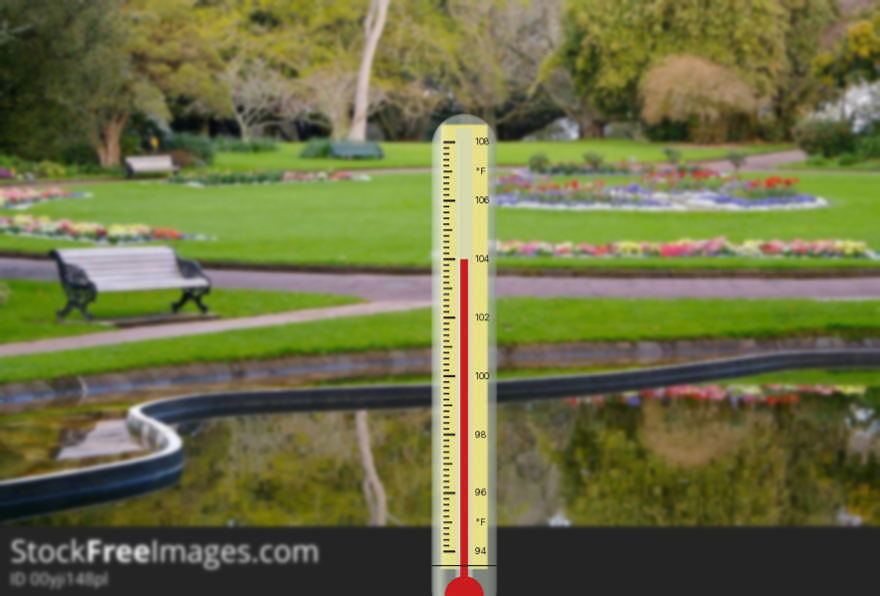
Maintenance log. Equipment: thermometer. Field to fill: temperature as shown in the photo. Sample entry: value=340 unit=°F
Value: value=104 unit=°F
